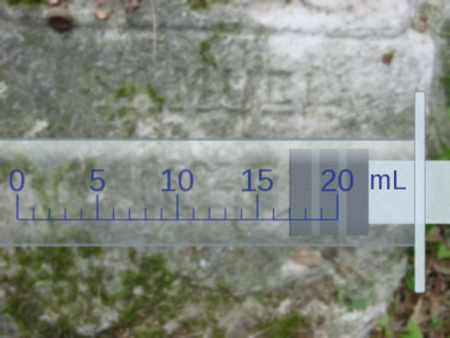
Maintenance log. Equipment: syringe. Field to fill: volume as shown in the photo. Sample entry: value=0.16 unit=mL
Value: value=17 unit=mL
